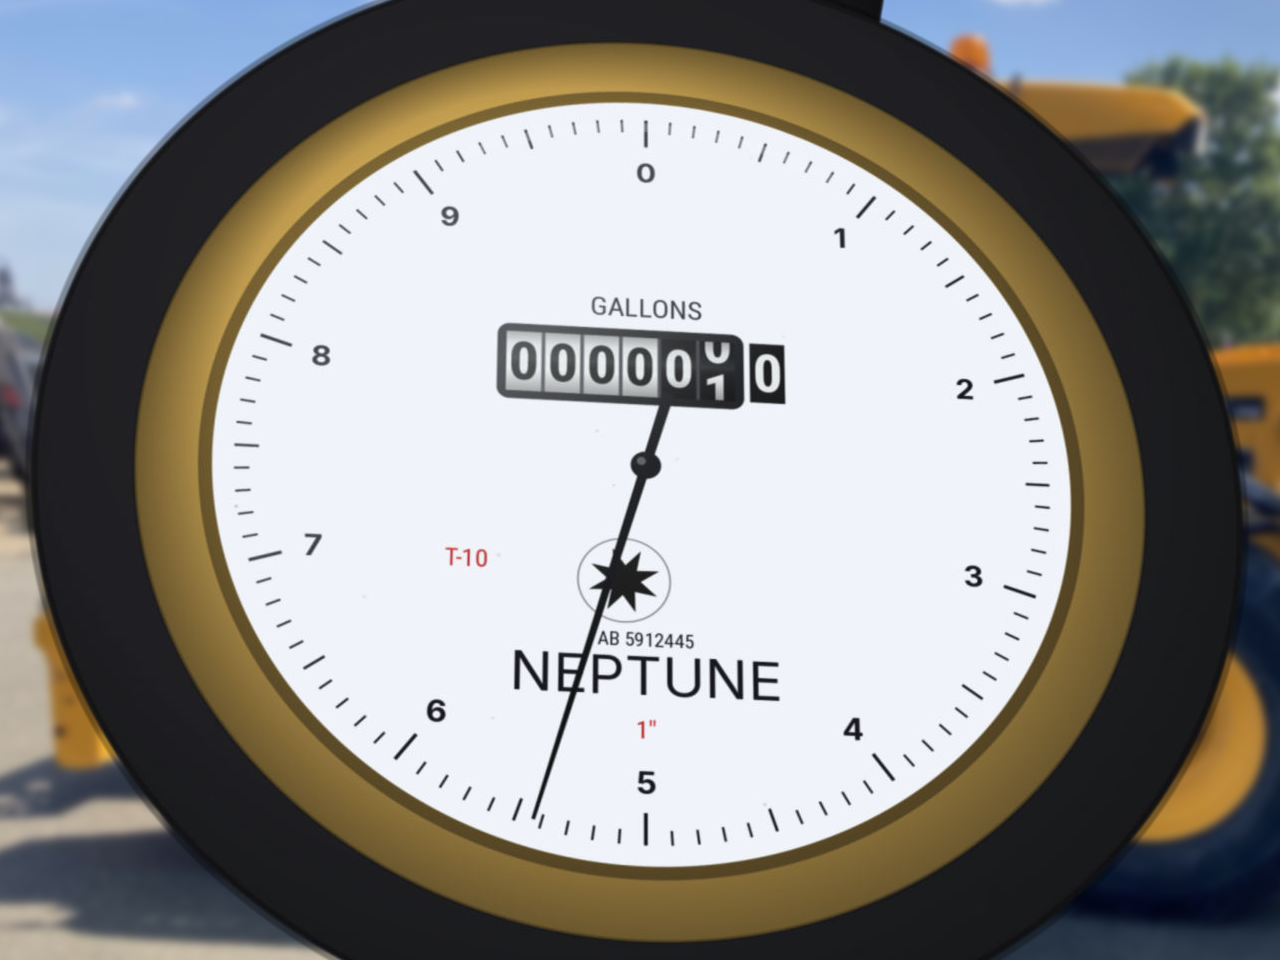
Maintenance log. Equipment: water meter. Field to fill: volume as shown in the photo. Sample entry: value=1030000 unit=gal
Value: value=5.4 unit=gal
